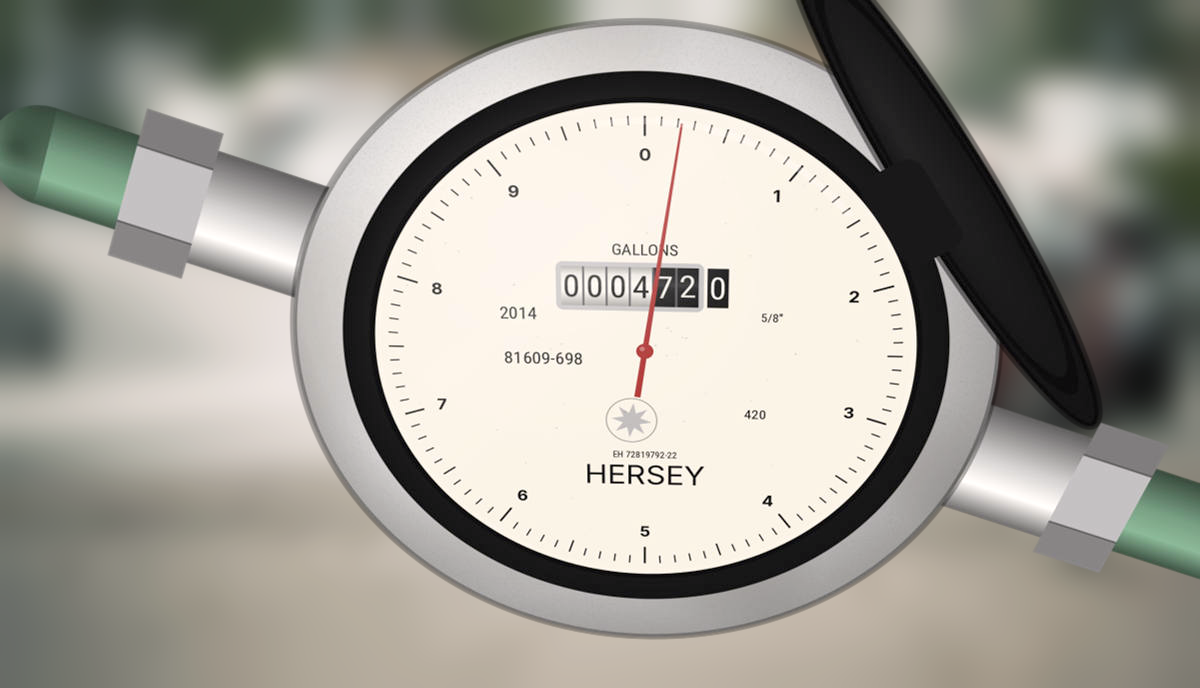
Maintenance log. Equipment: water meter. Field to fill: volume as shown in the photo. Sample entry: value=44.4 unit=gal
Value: value=4720.2 unit=gal
